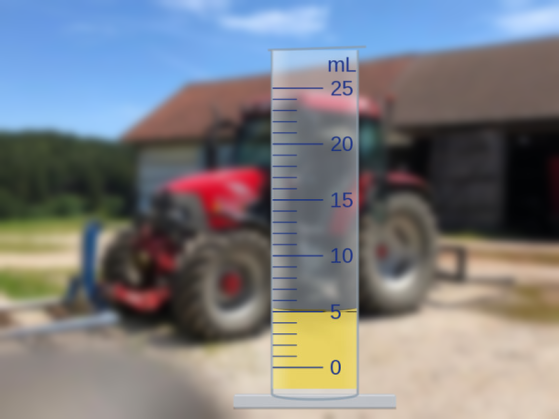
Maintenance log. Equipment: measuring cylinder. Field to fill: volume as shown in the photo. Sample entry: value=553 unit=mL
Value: value=5 unit=mL
